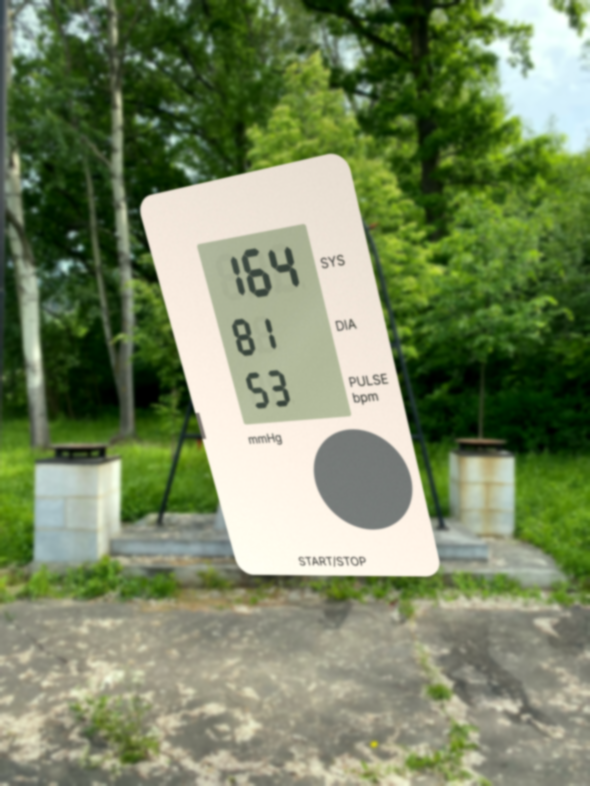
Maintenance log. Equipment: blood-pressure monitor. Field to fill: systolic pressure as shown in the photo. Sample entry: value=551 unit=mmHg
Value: value=164 unit=mmHg
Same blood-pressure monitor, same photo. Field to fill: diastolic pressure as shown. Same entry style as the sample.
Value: value=81 unit=mmHg
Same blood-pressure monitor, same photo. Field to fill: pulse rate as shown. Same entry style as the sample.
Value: value=53 unit=bpm
